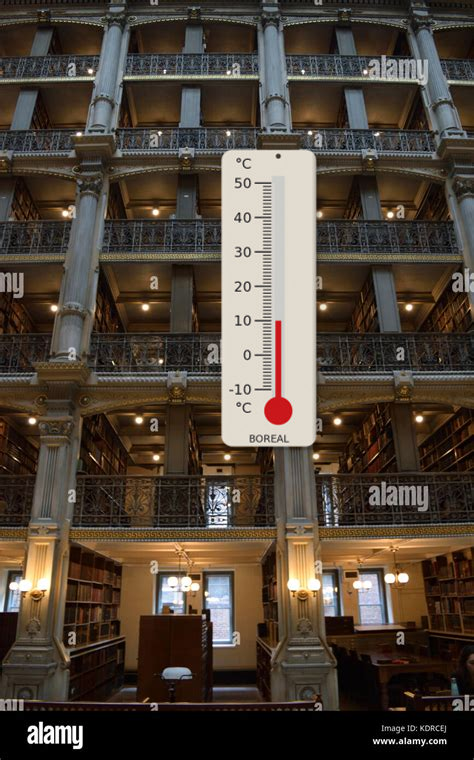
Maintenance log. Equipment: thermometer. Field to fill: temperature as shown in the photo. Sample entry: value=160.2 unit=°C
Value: value=10 unit=°C
